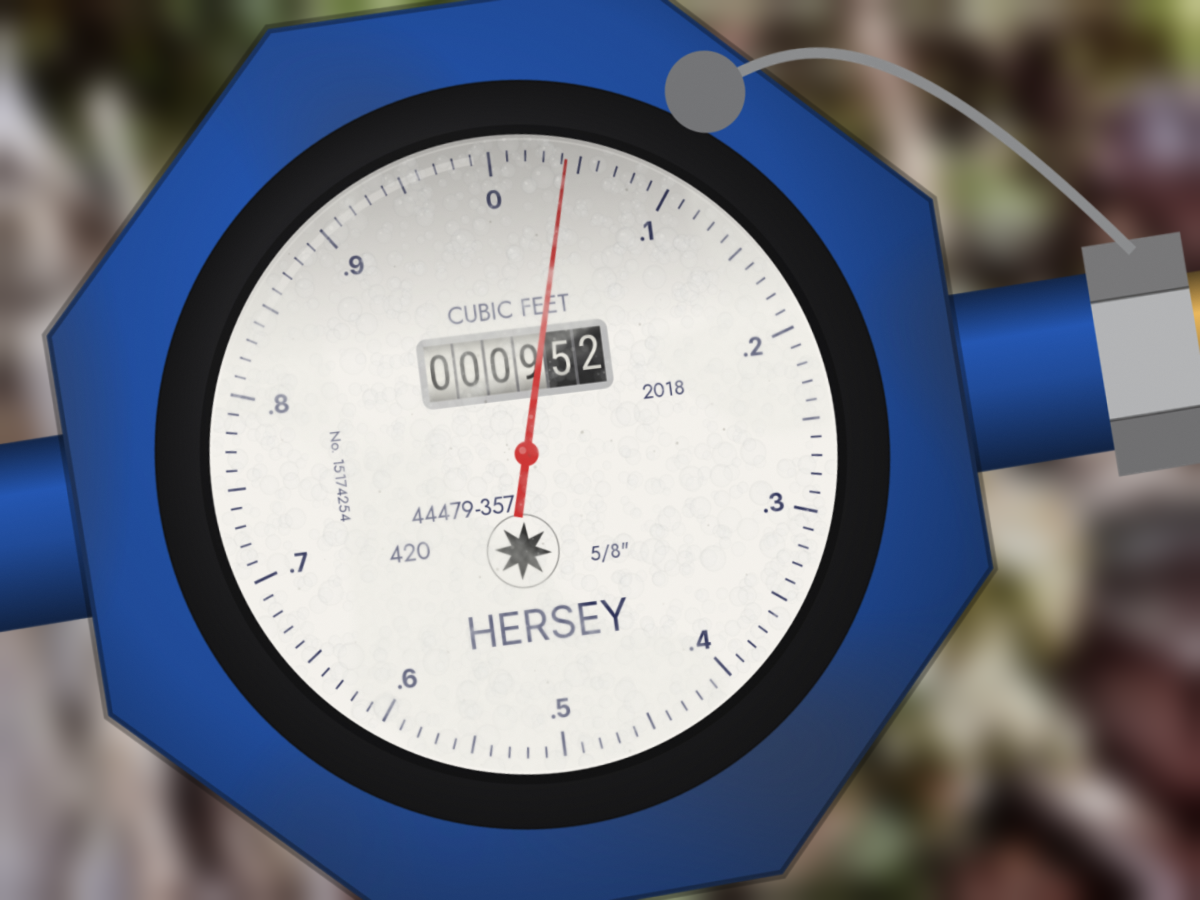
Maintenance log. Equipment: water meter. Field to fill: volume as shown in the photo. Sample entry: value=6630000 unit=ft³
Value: value=952.04 unit=ft³
